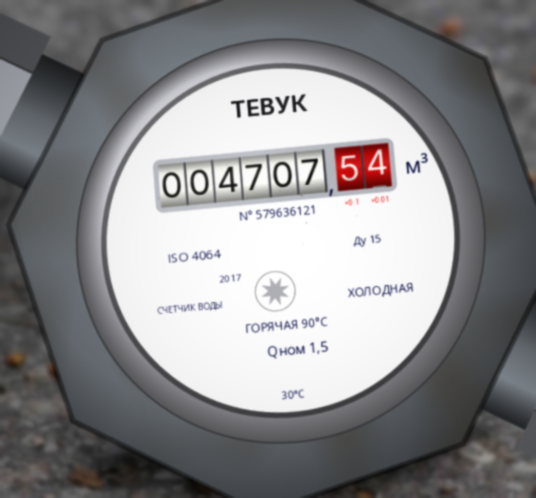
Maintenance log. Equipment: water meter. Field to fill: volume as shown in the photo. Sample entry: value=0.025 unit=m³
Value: value=4707.54 unit=m³
